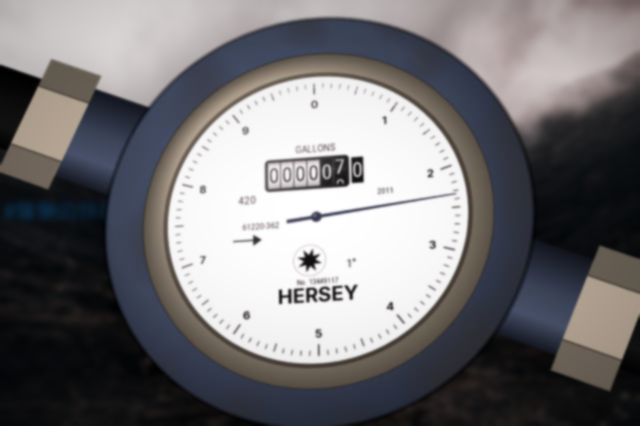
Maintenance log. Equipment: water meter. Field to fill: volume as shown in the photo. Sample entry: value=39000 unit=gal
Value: value=72.3 unit=gal
